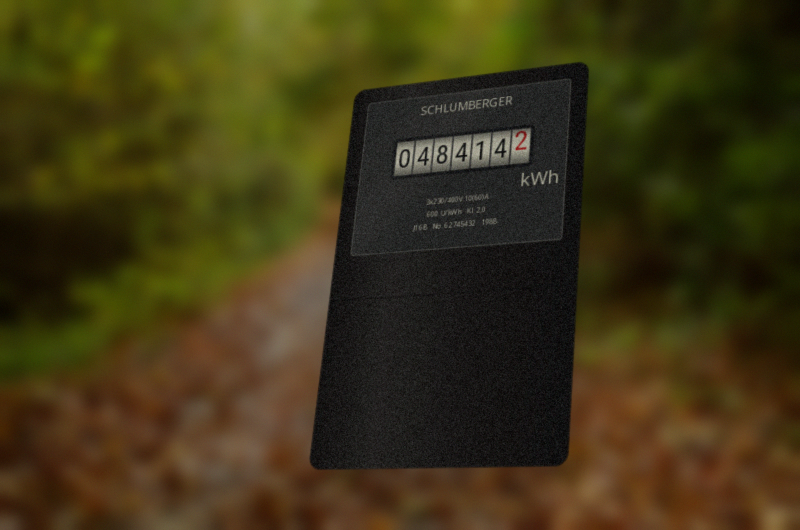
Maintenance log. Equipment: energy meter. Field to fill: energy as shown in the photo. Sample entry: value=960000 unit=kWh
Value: value=48414.2 unit=kWh
